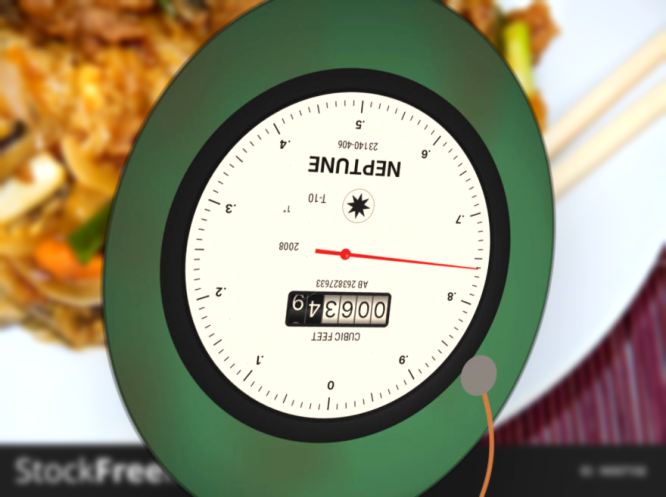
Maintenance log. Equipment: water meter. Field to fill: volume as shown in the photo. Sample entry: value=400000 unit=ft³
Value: value=6348.76 unit=ft³
